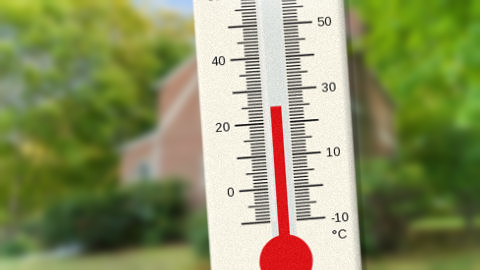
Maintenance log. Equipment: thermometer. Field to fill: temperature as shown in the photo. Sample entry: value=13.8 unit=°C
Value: value=25 unit=°C
